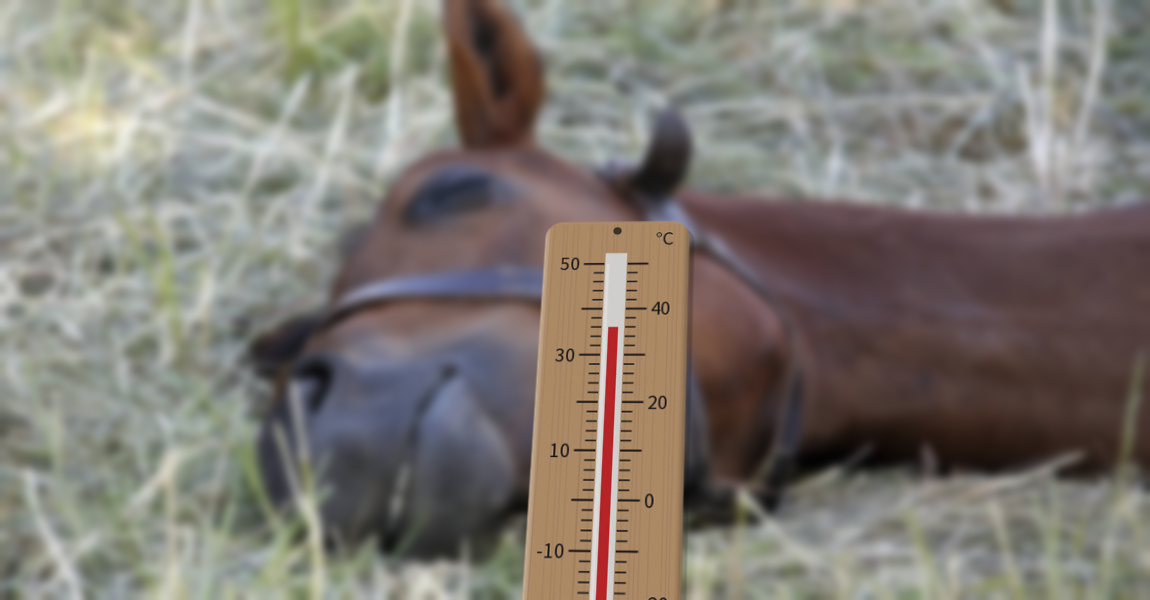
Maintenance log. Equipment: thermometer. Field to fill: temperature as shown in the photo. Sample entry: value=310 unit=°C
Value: value=36 unit=°C
